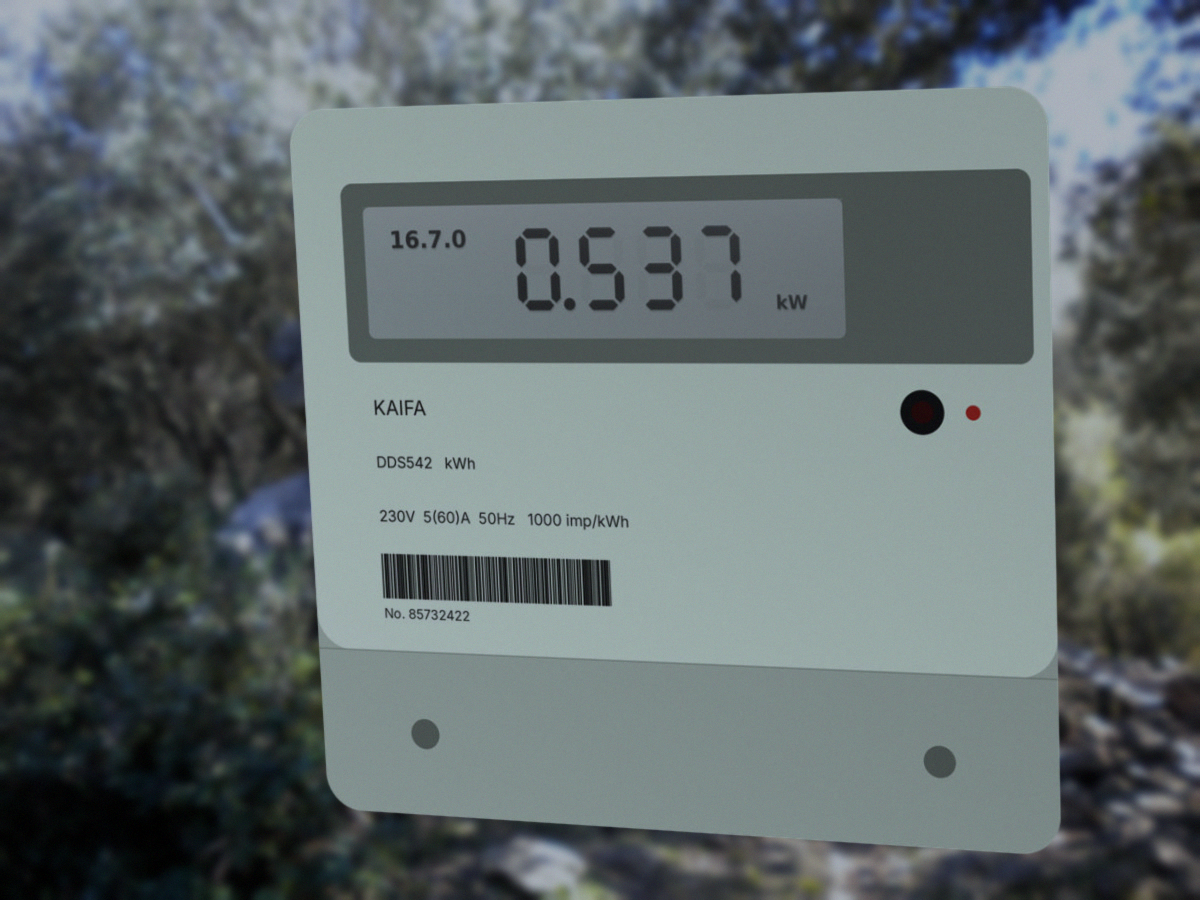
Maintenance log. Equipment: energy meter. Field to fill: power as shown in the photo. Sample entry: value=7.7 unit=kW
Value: value=0.537 unit=kW
